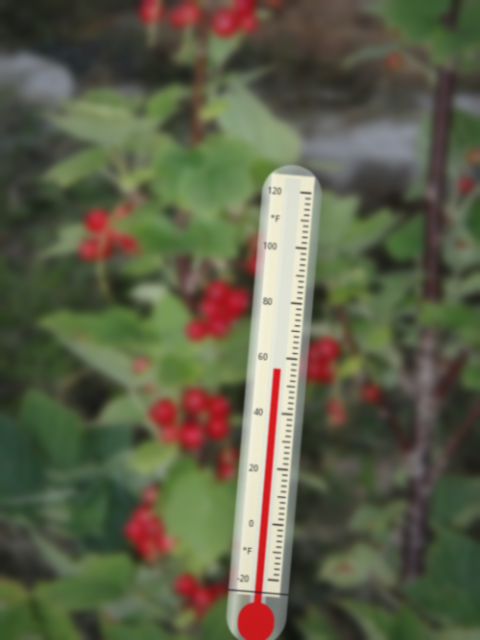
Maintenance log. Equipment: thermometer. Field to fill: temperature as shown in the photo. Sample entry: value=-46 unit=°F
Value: value=56 unit=°F
